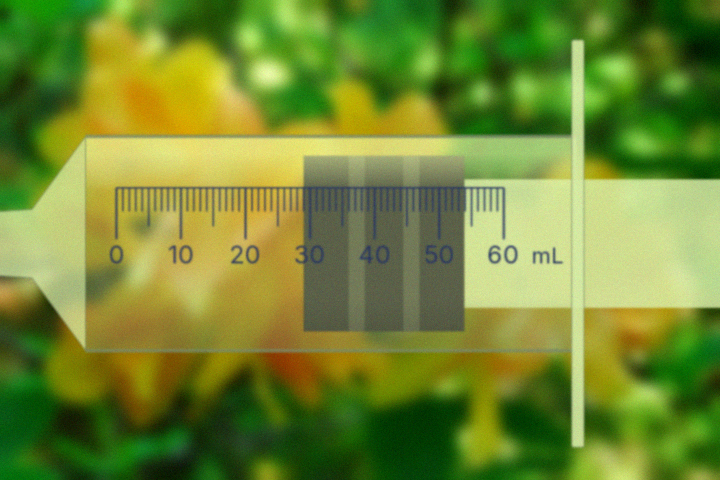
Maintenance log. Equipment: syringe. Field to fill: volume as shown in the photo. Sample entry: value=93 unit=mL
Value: value=29 unit=mL
